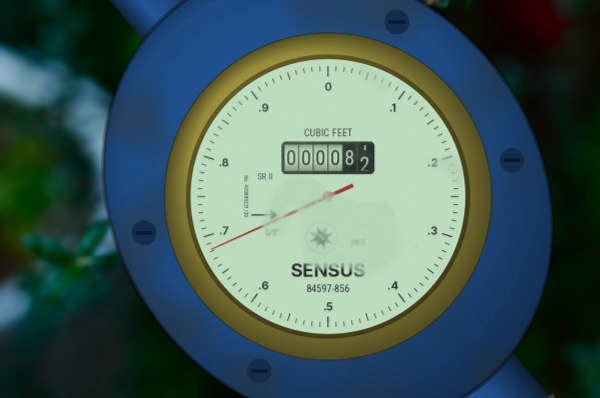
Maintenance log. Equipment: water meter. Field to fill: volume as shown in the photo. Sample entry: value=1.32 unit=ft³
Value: value=81.68 unit=ft³
